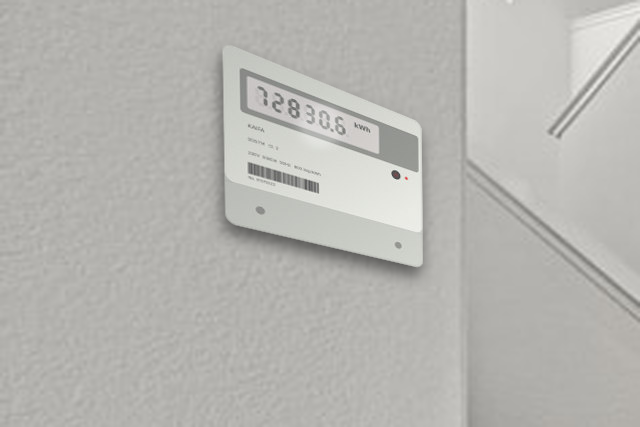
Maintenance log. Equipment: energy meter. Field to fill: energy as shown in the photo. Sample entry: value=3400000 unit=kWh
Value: value=72830.6 unit=kWh
